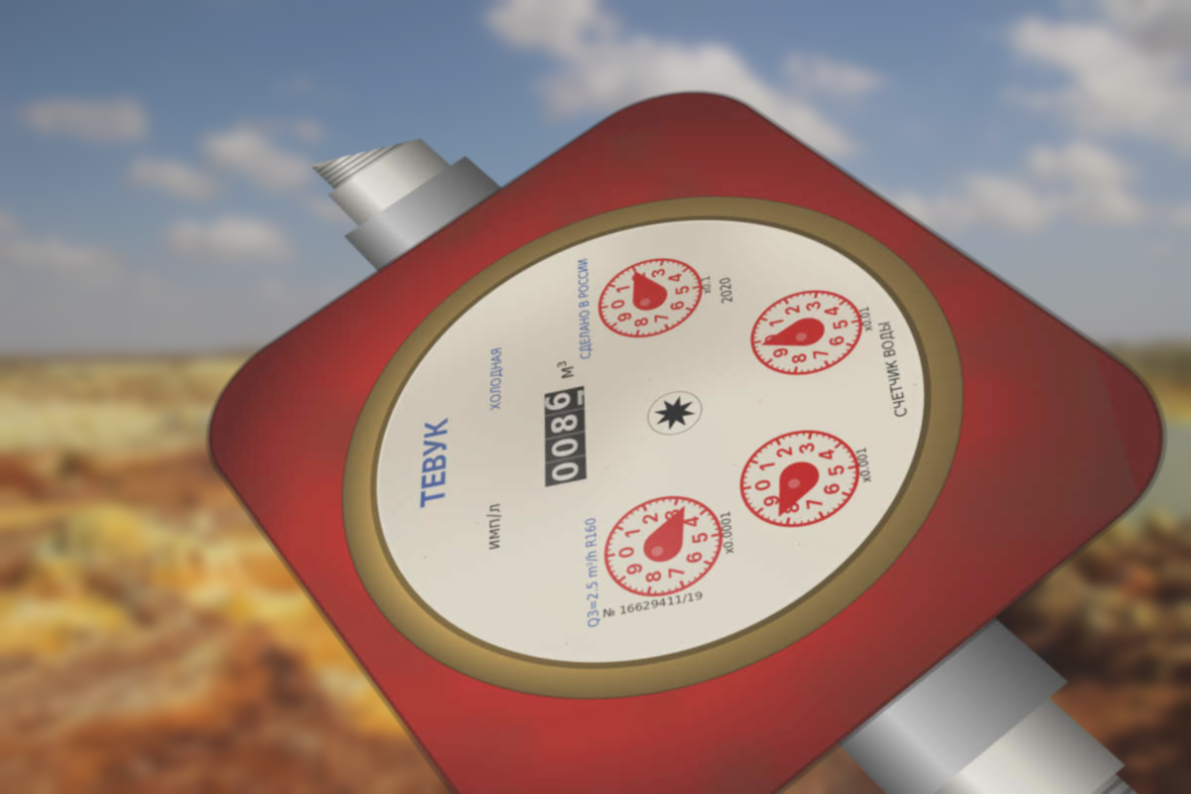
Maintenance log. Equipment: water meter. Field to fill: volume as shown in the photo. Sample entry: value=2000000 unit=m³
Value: value=86.1983 unit=m³
